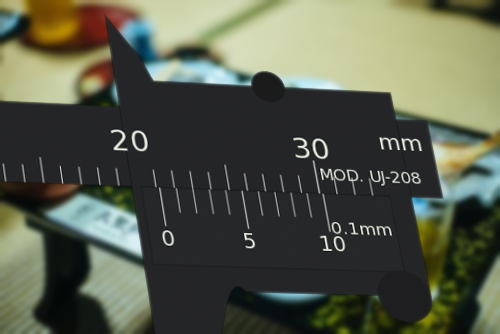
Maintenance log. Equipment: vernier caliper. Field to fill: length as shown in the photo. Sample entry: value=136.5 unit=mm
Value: value=21.2 unit=mm
